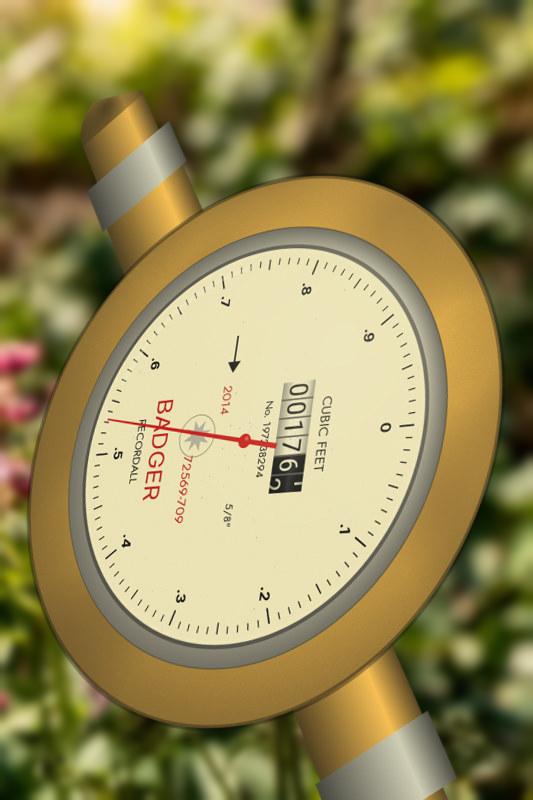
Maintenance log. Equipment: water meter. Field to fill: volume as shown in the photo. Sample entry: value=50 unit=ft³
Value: value=1761.53 unit=ft³
